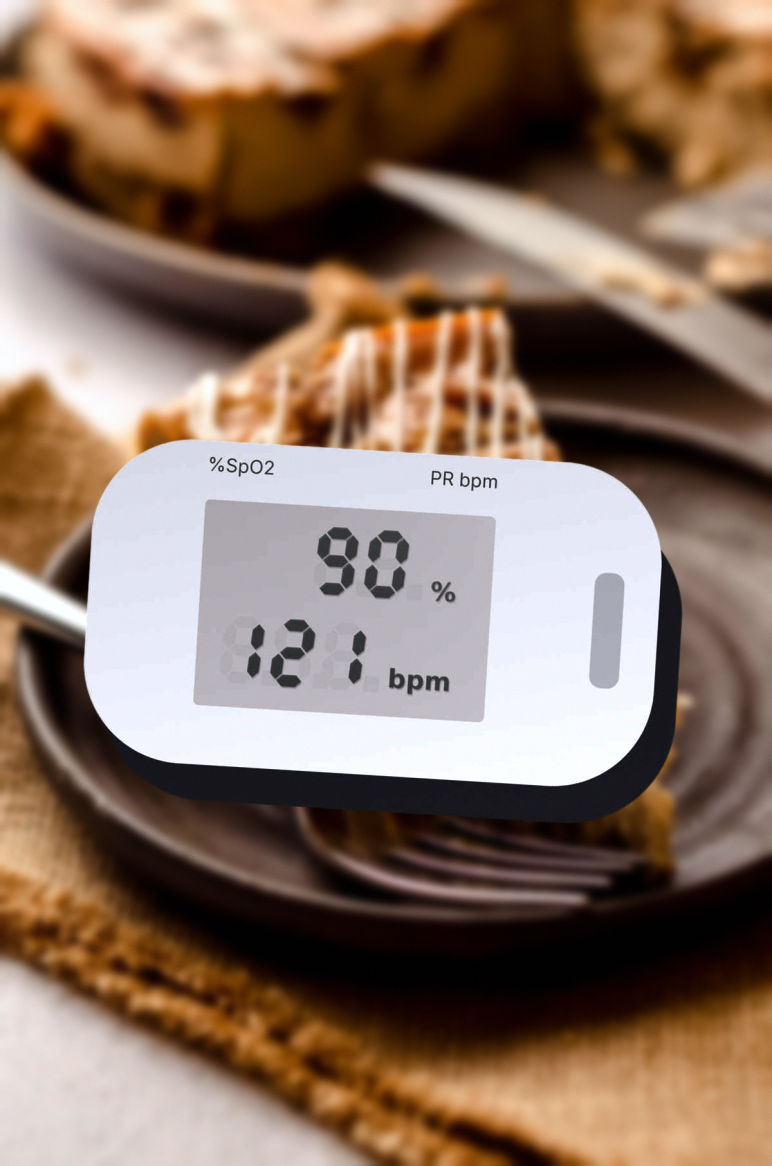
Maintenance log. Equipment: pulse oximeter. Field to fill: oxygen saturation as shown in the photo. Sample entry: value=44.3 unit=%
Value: value=90 unit=%
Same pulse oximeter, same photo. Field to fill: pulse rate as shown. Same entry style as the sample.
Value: value=121 unit=bpm
